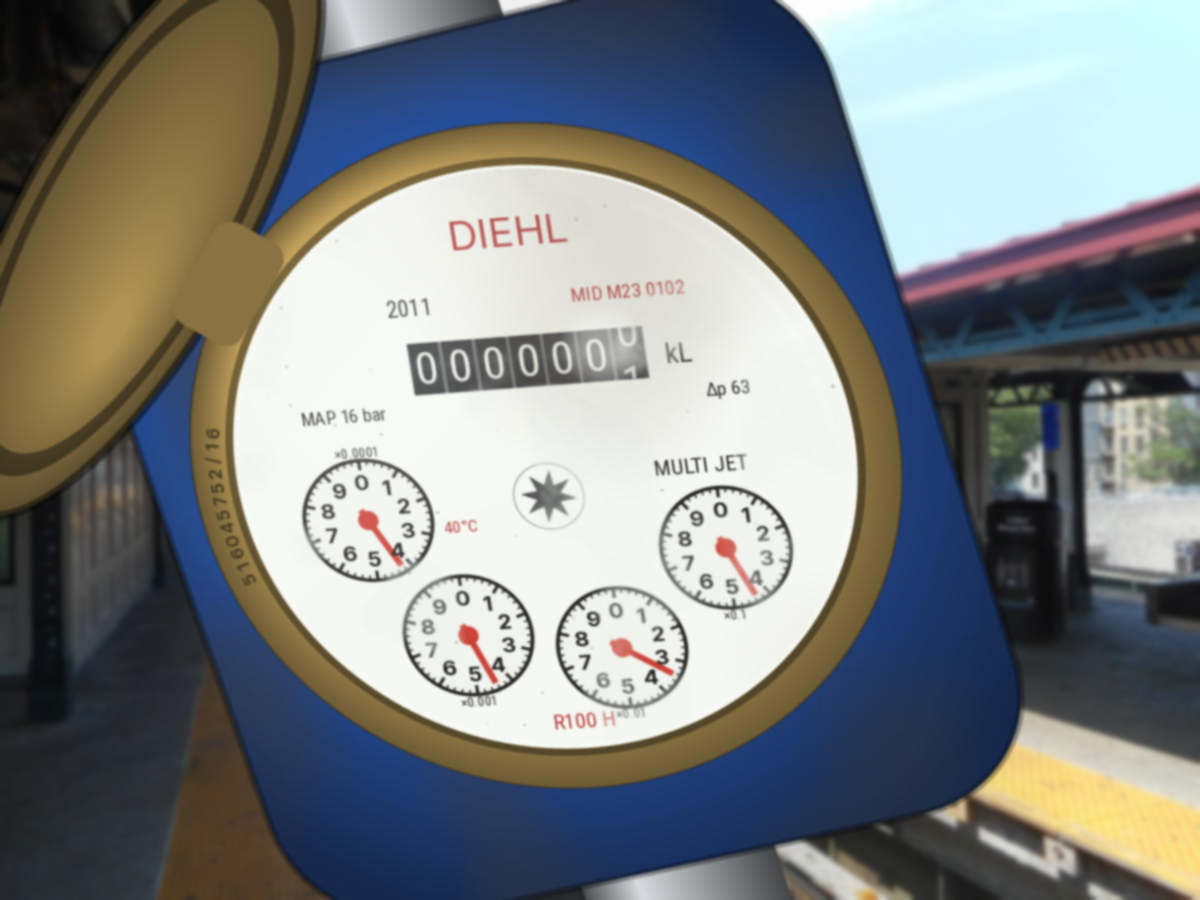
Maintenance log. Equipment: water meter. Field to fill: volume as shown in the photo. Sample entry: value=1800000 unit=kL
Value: value=0.4344 unit=kL
